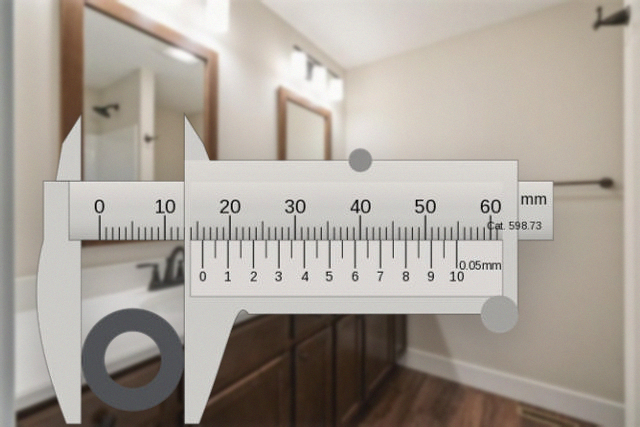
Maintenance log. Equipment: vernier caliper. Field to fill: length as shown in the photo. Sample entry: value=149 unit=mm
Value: value=15.8 unit=mm
